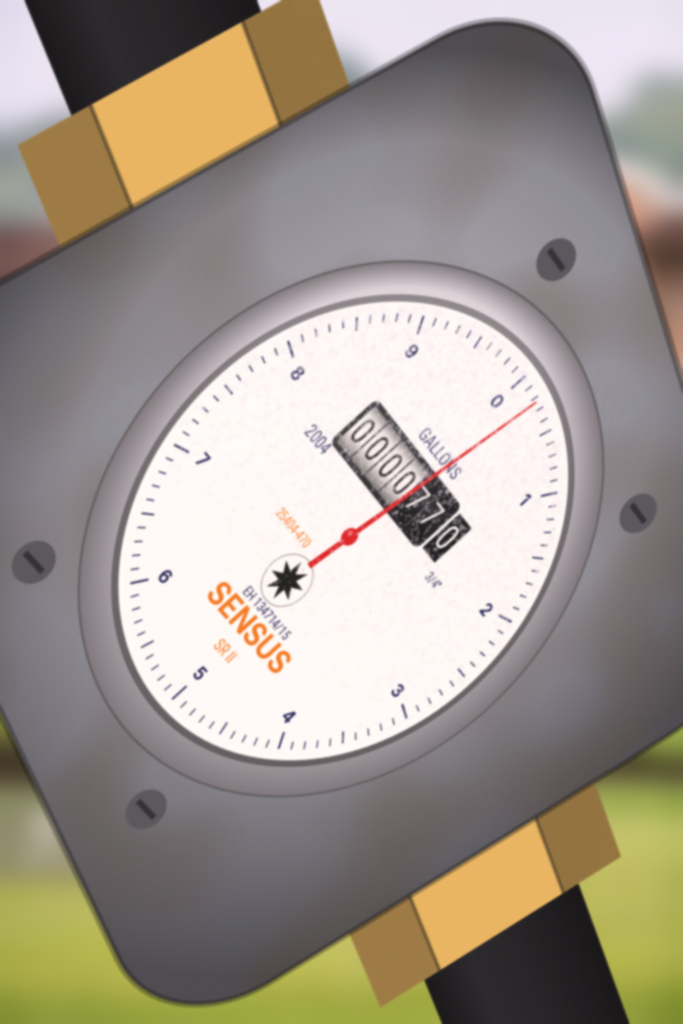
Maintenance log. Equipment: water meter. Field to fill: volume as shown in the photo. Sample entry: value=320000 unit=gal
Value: value=770.2 unit=gal
